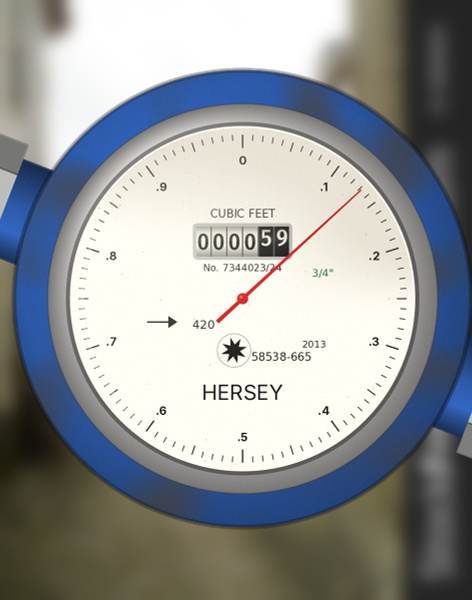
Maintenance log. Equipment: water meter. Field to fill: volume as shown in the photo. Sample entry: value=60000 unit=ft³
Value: value=59.13 unit=ft³
